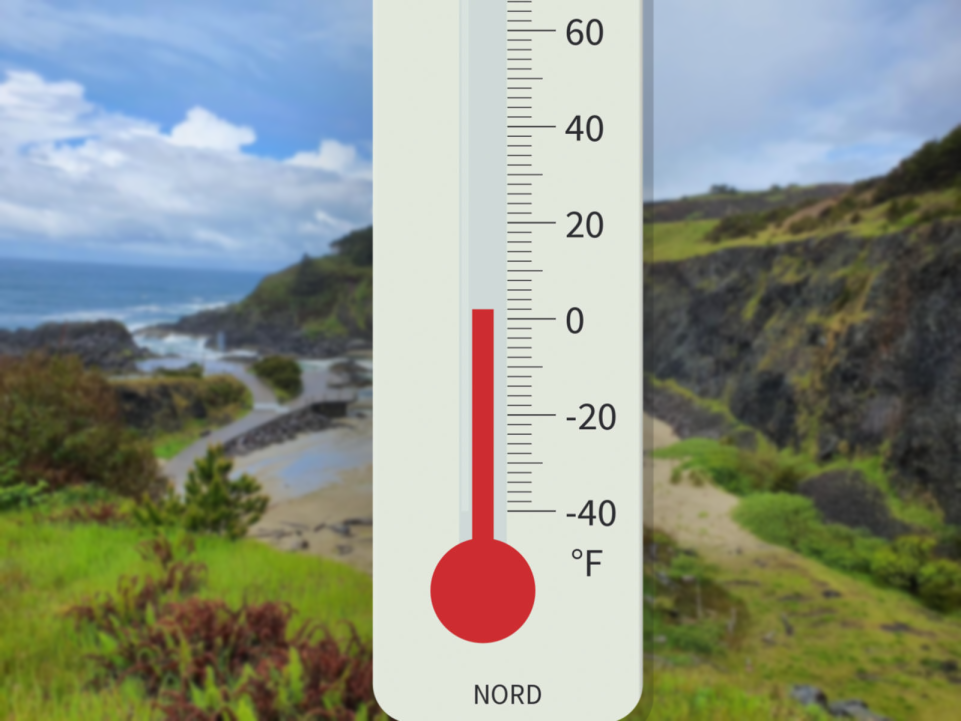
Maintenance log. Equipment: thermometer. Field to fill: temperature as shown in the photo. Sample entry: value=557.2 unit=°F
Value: value=2 unit=°F
